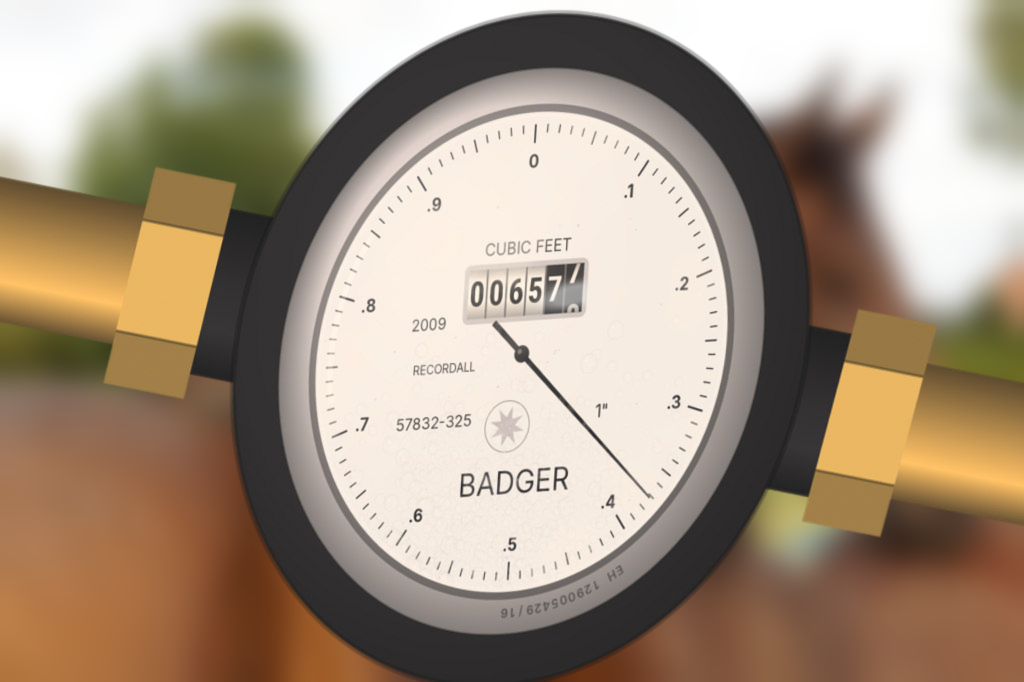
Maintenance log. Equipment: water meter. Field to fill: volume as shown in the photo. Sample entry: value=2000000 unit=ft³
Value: value=6577.37 unit=ft³
